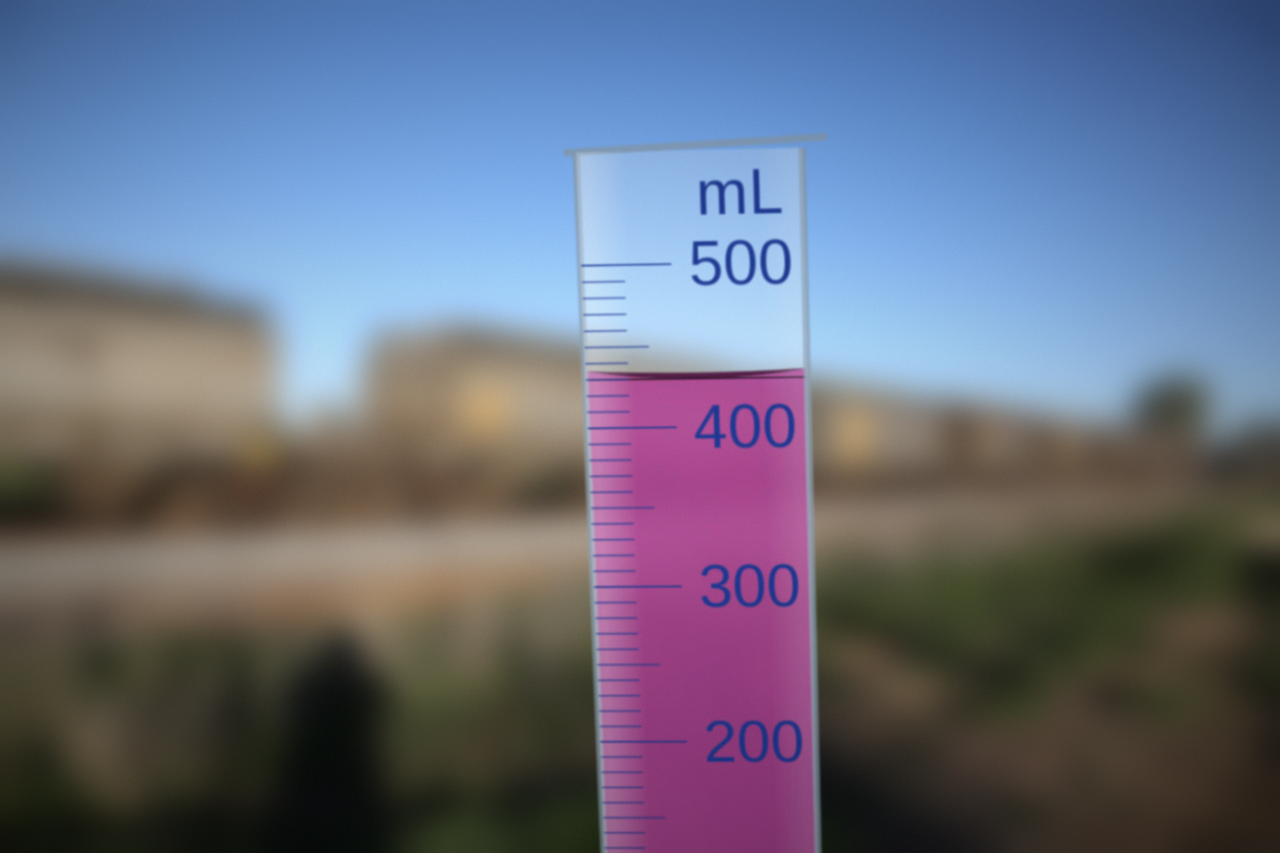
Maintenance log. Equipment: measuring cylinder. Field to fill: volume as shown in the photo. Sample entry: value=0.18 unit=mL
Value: value=430 unit=mL
